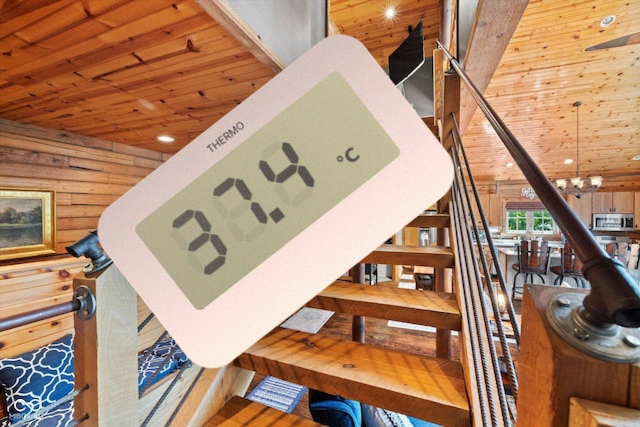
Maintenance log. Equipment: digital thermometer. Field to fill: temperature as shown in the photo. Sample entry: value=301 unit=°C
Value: value=37.4 unit=°C
